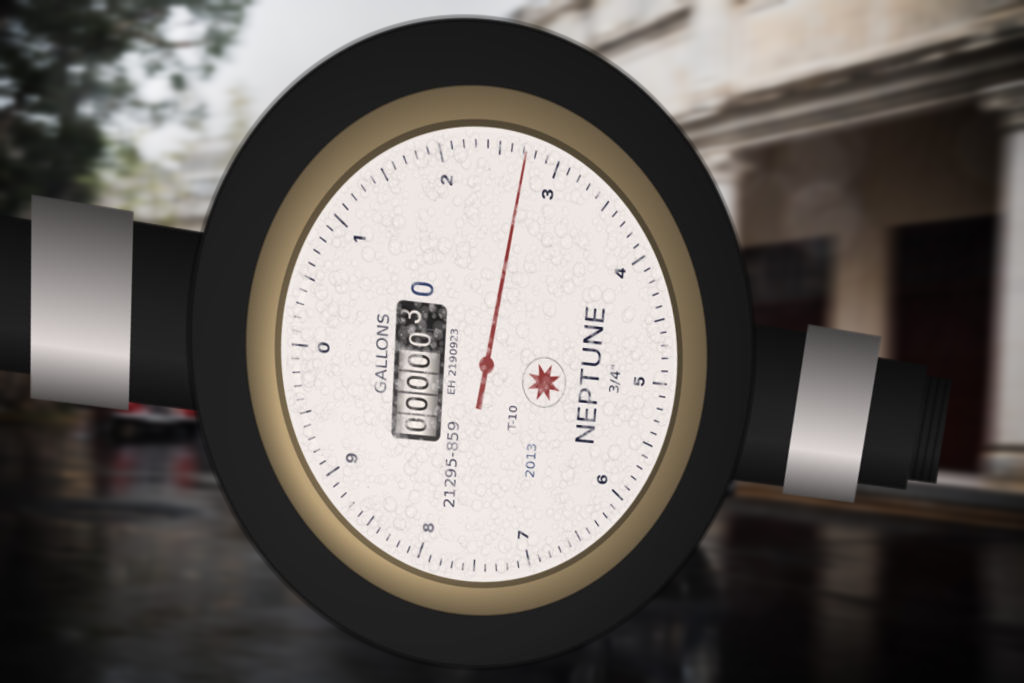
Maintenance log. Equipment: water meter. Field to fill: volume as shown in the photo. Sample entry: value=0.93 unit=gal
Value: value=32.7 unit=gal
